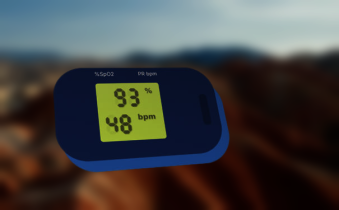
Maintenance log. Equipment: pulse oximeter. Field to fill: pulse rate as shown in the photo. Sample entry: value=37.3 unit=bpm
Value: value=48 unit=bpm
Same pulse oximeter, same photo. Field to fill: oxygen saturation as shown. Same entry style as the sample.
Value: value=93 unit=%
